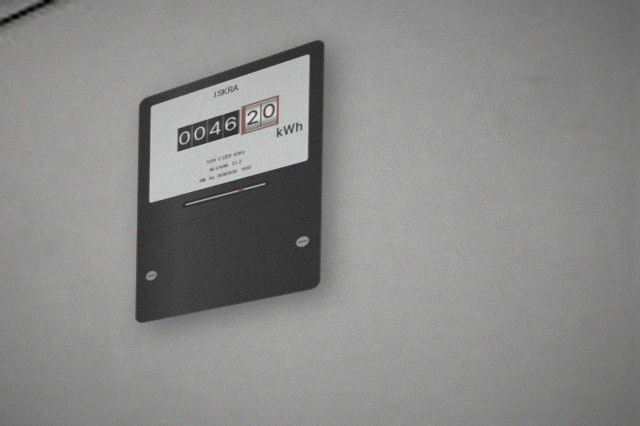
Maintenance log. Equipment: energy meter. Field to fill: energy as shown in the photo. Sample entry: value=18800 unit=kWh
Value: value=46.20 unit=kWh
